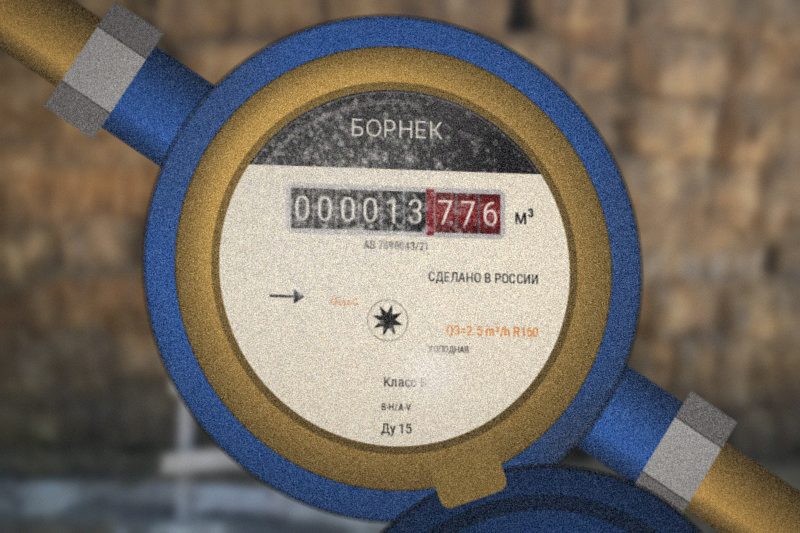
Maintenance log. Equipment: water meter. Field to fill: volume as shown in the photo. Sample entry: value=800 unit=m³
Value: value=13.776 unit=m³
